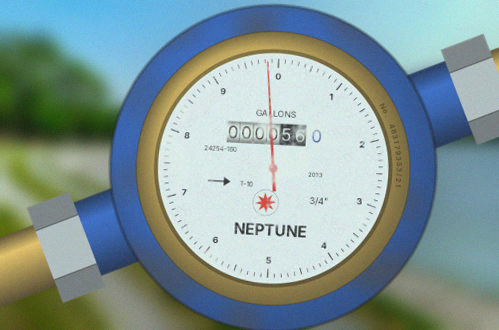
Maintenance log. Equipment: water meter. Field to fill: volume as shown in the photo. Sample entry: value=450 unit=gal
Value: value=559.8 unit=gal
